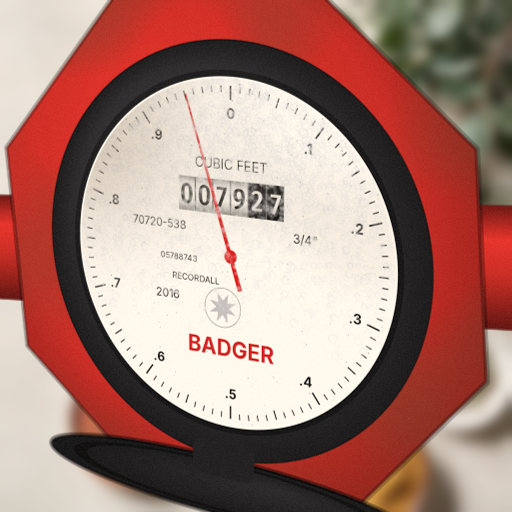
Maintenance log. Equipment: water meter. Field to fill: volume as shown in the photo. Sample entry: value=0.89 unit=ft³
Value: value=7926.95 unit=ft³
